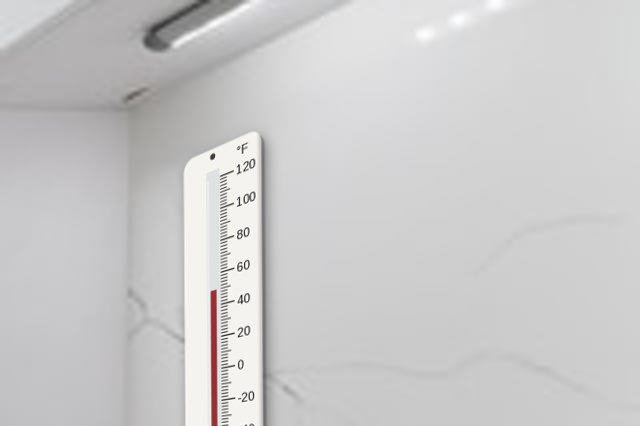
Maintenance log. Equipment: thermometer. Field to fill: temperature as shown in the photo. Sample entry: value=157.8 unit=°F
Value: value=50 unit=°F
